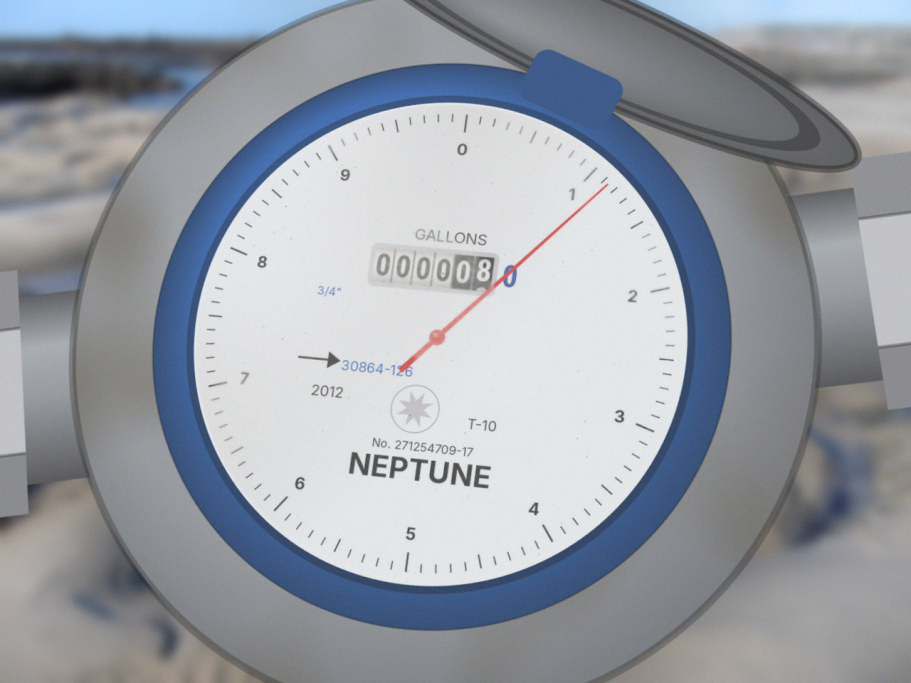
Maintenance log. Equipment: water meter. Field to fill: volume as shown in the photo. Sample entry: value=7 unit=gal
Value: value=81.1 unit=gal
